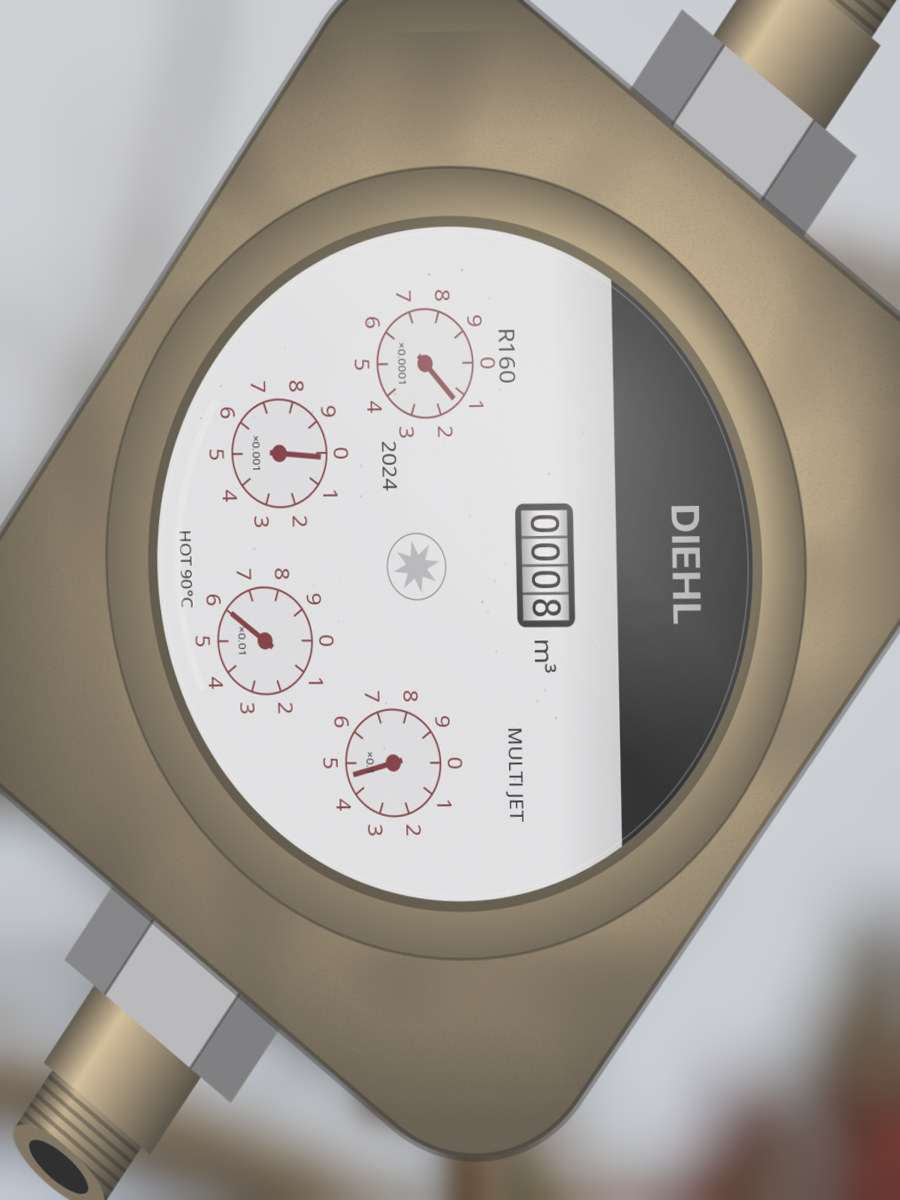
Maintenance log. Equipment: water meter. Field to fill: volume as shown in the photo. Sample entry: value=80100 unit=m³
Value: value=8.4601 unit=m³
